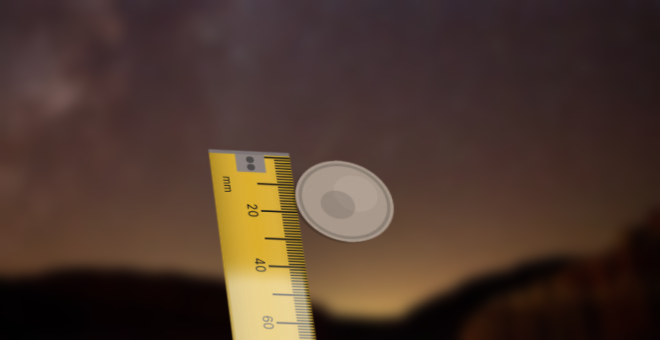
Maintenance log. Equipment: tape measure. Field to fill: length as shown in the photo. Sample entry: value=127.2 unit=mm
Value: value=30 unit=mm
